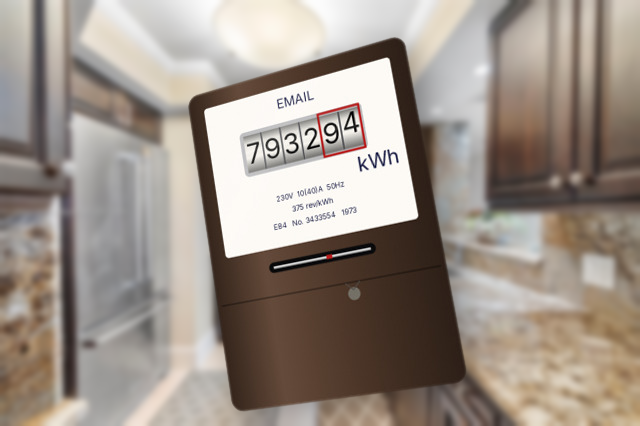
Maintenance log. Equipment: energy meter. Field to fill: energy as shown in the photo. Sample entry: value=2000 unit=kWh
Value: value=7932.94 unit=kWh
